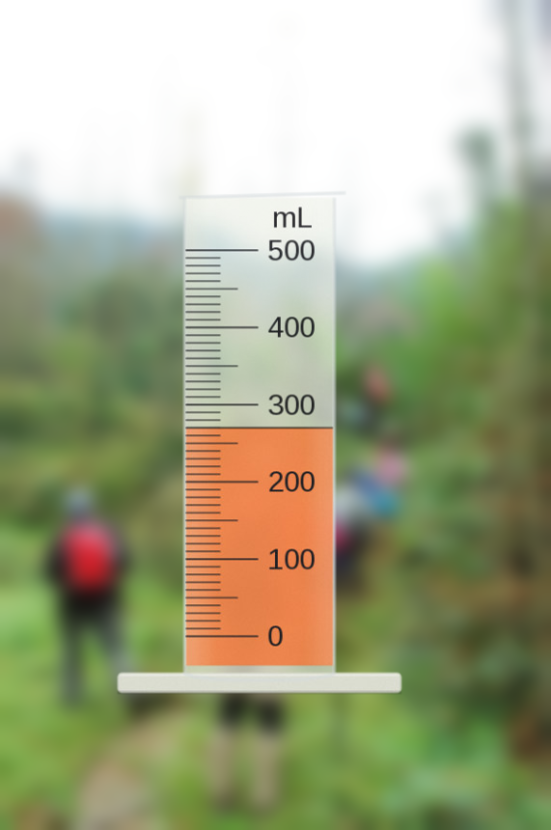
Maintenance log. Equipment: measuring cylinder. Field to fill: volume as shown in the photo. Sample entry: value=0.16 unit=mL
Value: value=270 unit=mL
